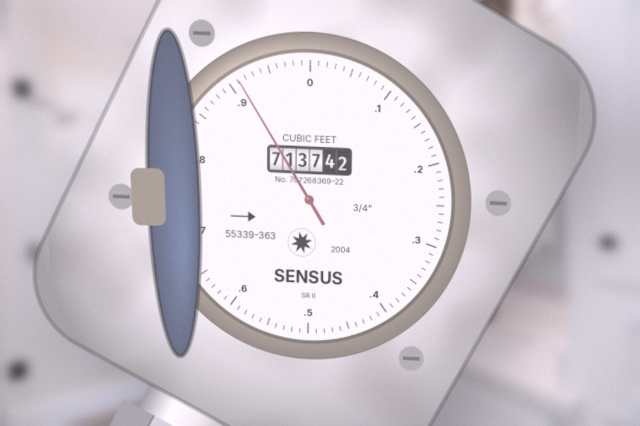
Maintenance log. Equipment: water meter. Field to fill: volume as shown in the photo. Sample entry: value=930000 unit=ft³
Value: value=713741.91 unit=ft³
